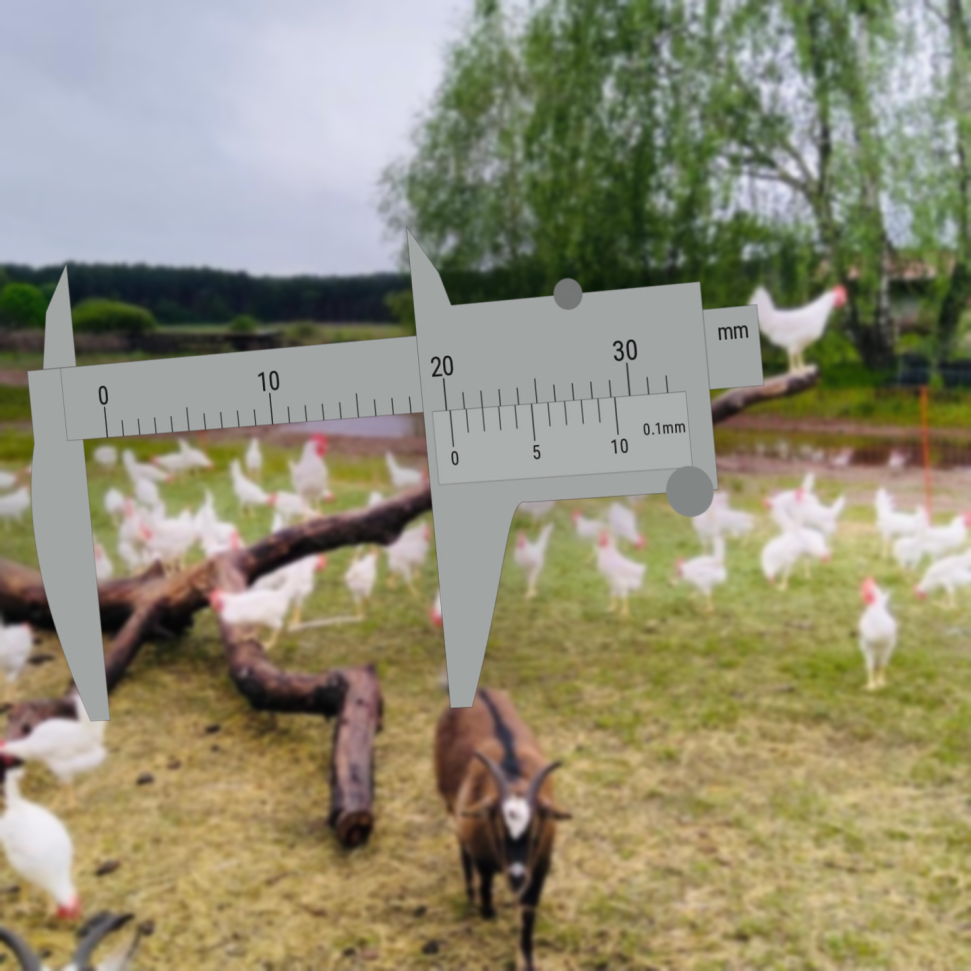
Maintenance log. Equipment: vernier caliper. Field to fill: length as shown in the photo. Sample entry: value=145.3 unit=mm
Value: value=20.2 unit=mm
